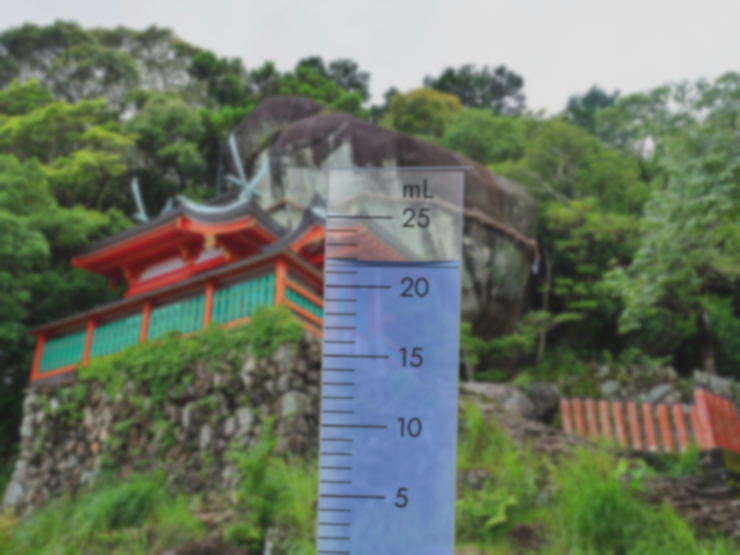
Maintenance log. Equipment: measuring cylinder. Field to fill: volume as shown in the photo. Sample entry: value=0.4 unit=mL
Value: value=21.5 unit=mL
